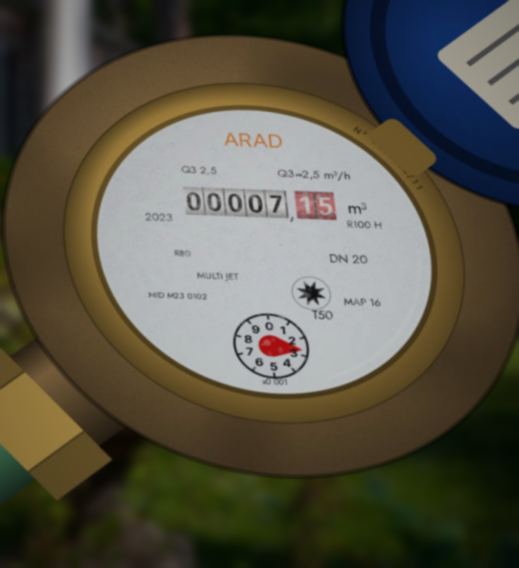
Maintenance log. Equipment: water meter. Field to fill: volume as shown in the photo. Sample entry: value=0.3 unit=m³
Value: value=7.152 unit=m³
